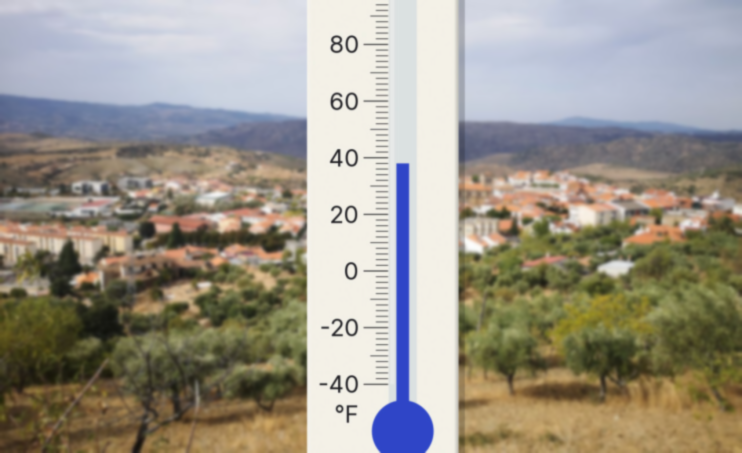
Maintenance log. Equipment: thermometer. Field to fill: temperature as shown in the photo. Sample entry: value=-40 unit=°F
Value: value=38 unit=°F
